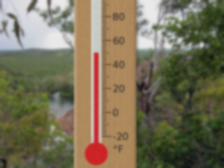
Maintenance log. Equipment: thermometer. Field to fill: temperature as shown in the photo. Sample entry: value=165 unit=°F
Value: value=50 unit=°F
